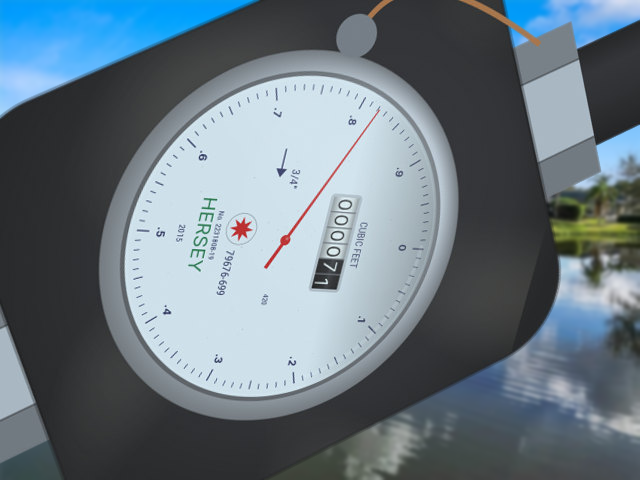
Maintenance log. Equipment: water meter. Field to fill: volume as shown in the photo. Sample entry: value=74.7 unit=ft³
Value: value=70.82 unit=ft³
